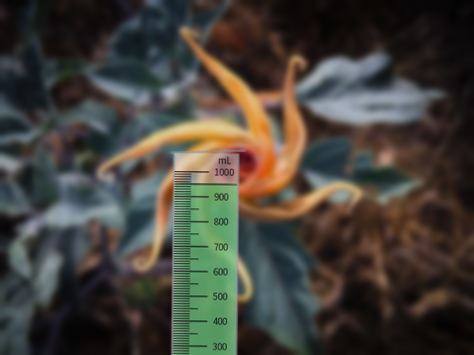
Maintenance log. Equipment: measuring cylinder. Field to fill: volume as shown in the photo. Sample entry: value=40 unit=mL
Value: value=950 unit=mL
